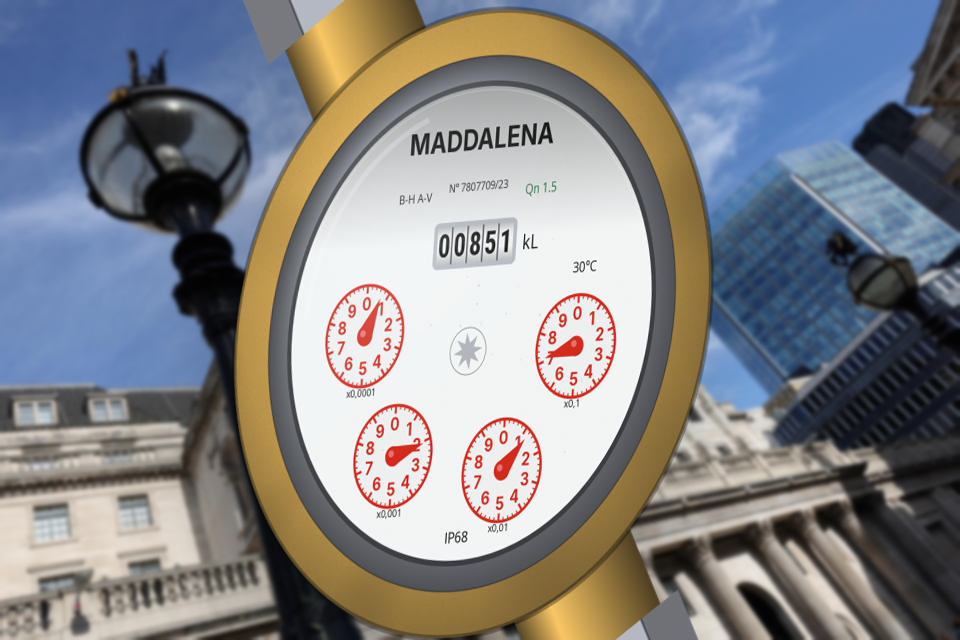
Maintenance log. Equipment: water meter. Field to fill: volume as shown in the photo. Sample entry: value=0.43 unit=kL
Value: value=851.7120 unit=kL
